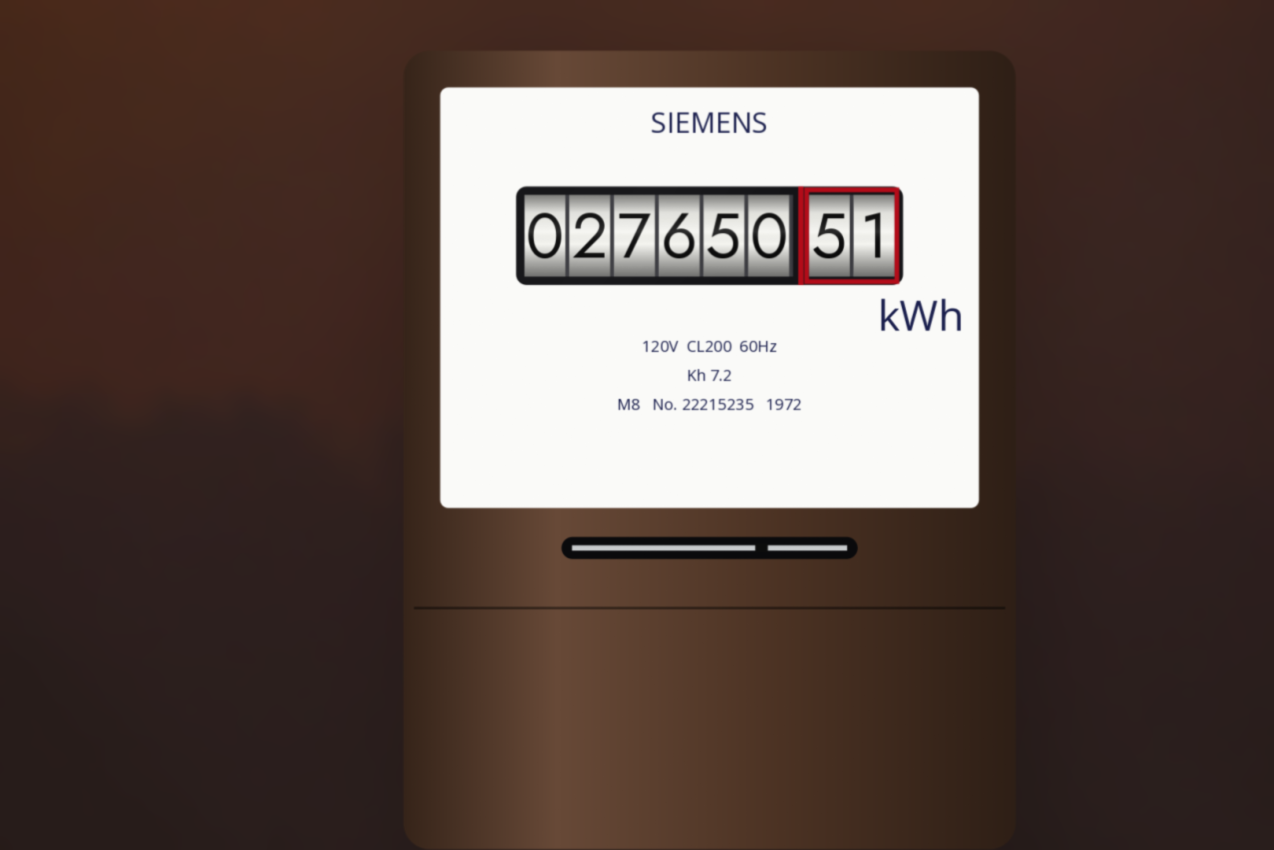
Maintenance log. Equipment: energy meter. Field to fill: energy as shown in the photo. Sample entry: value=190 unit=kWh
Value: value=27650.51 unit=kWh
